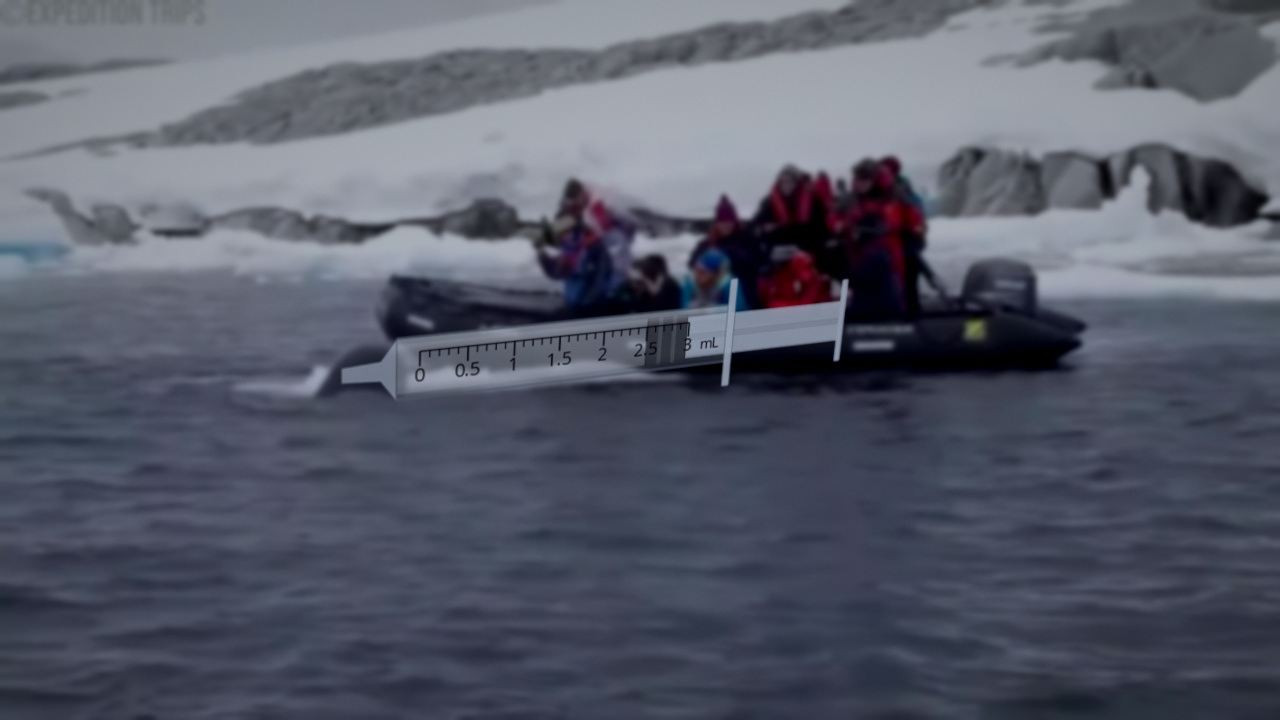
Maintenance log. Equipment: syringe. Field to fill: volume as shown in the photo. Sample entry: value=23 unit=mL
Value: value=2.5 unit=mL
